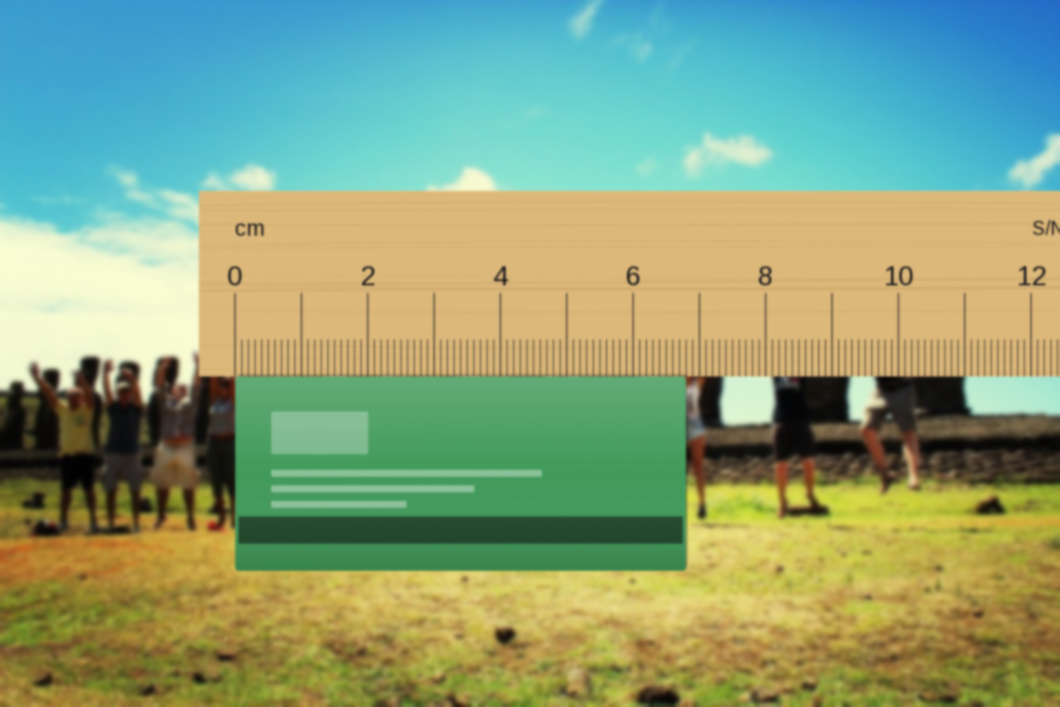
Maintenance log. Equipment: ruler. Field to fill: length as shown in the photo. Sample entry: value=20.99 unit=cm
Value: value=6.8 unit=cm
